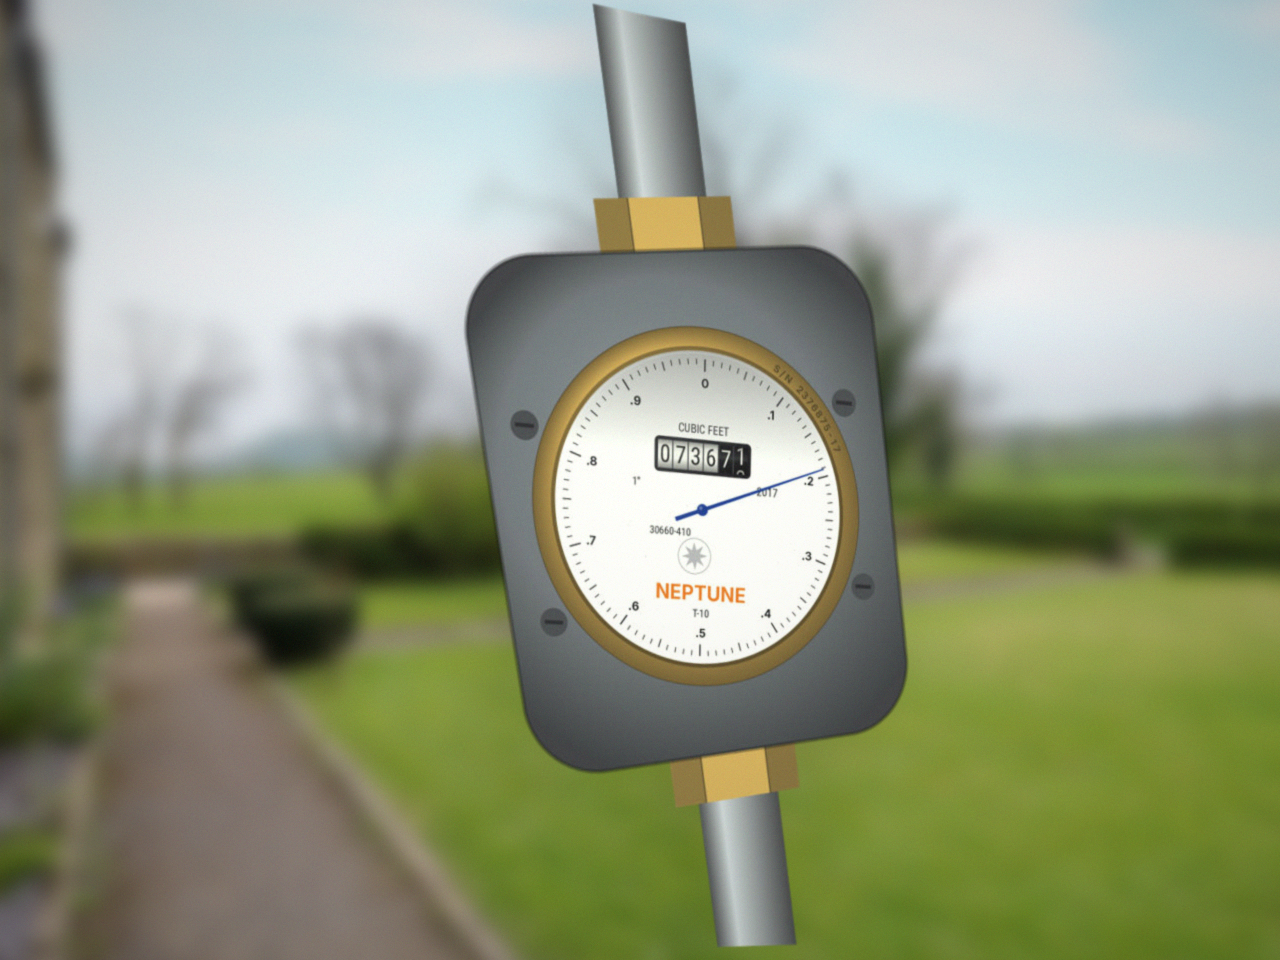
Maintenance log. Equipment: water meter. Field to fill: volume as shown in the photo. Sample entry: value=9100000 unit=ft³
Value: value=73671.19 unit=ft³
